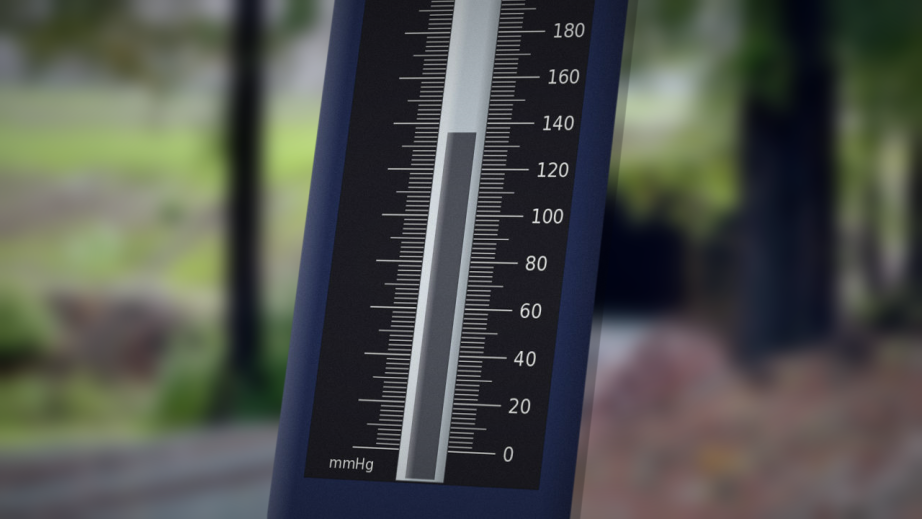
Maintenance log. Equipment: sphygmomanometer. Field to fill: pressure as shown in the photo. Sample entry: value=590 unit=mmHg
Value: value=136 unit=mmHg
